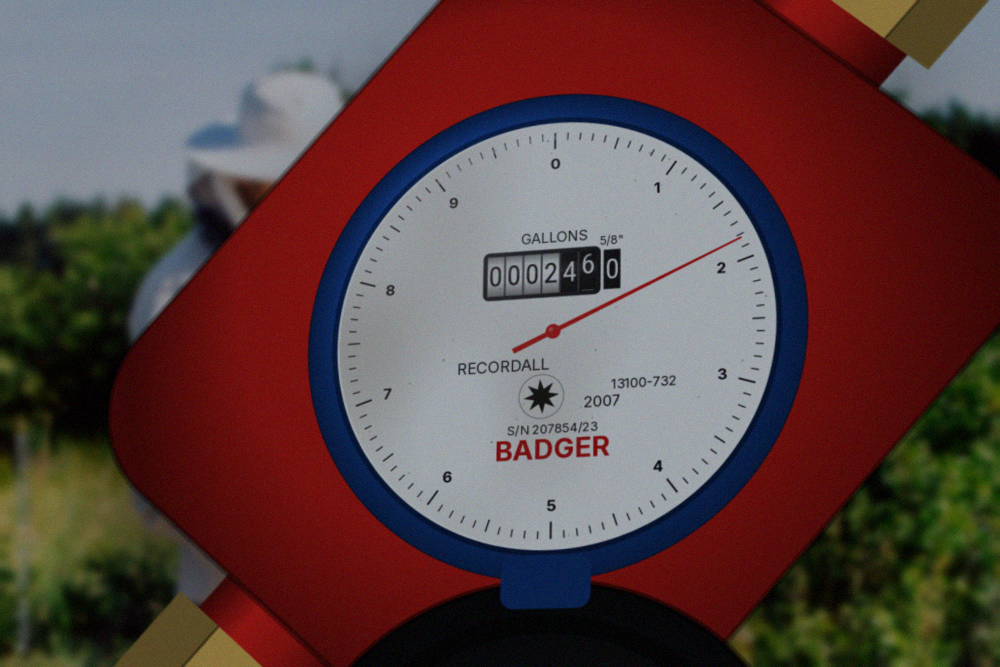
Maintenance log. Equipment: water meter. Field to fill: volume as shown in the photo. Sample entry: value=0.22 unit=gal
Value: value=2461.8 unit=gal
